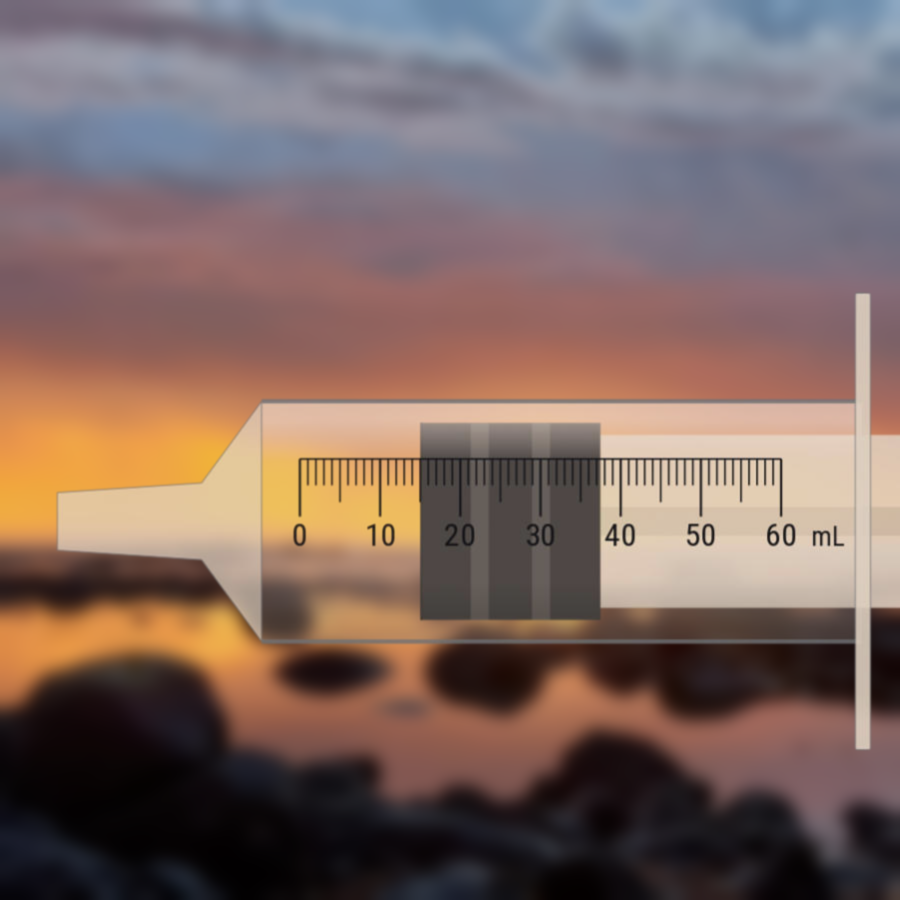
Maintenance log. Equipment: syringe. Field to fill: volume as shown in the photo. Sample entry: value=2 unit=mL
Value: value=15 unit=mL
